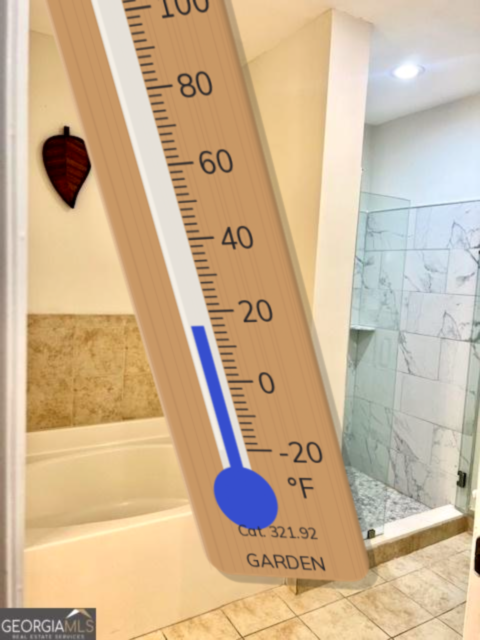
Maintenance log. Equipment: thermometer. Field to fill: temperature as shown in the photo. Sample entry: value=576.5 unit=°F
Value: value=16 unit=°F
